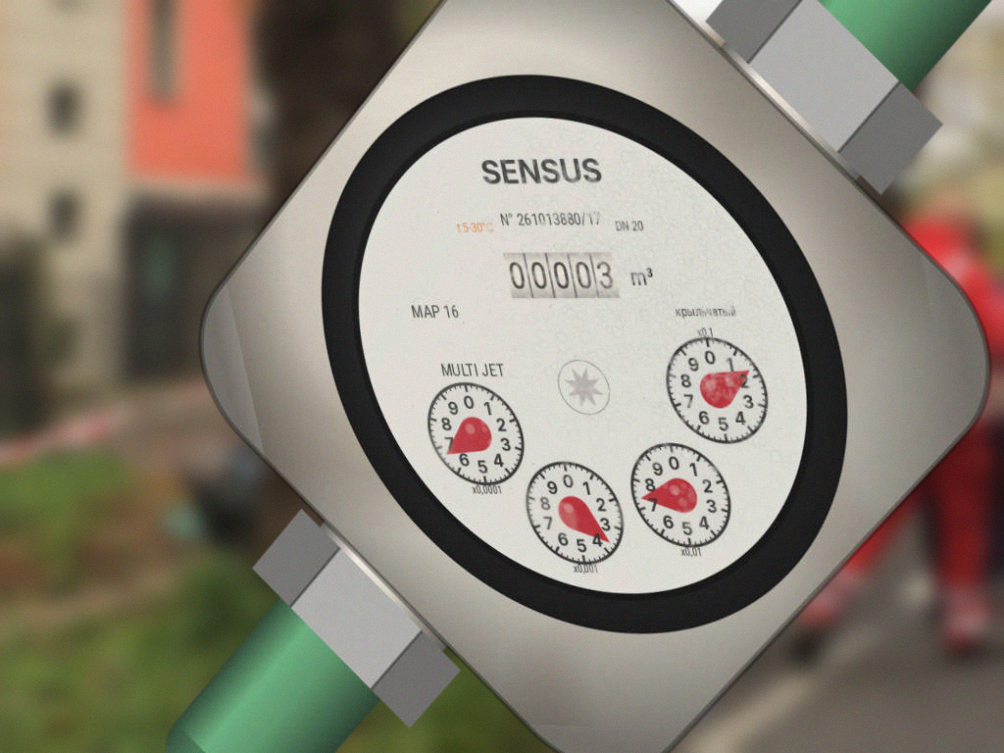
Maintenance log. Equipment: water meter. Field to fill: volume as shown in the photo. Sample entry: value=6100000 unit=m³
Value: value=3.1736 unit=m³
